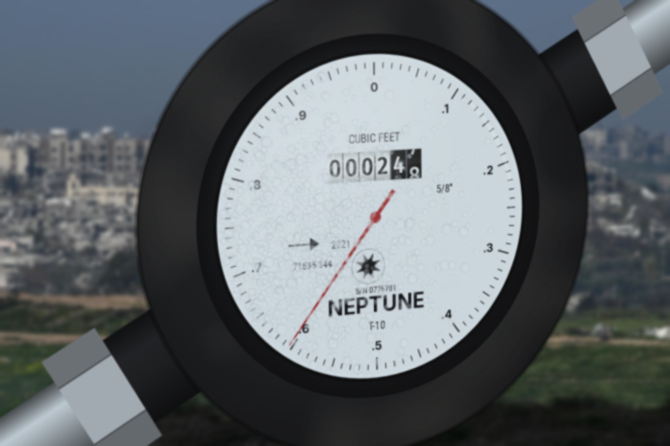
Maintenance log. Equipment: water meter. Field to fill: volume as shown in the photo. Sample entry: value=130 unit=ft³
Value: value=247.60 unit=ft³
